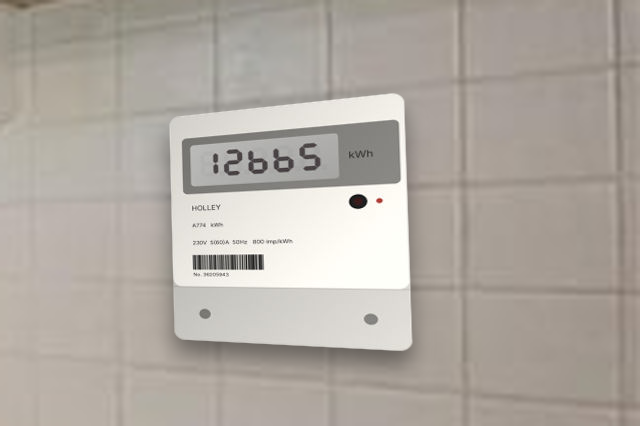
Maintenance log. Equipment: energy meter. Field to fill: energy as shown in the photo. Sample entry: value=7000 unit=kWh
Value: value=12665 unit=kWh
